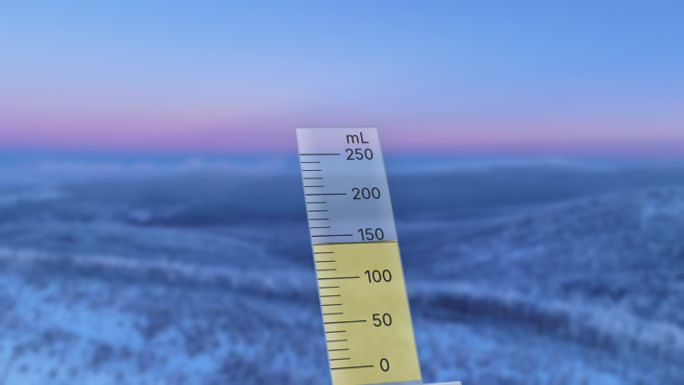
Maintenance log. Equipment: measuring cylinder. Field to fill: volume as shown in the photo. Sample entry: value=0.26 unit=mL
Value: value=140 unit=mL
